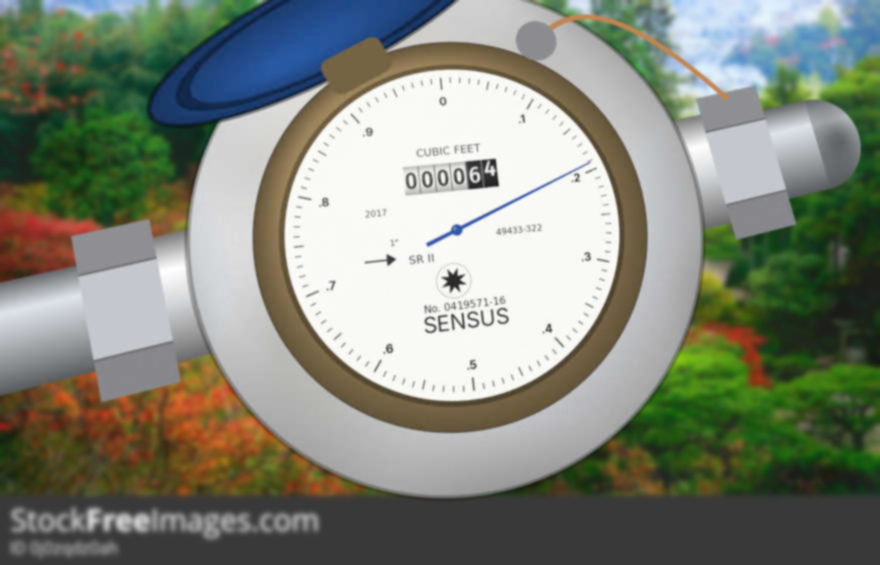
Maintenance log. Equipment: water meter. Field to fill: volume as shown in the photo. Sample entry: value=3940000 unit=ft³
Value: value=64.19 unit=ft³
